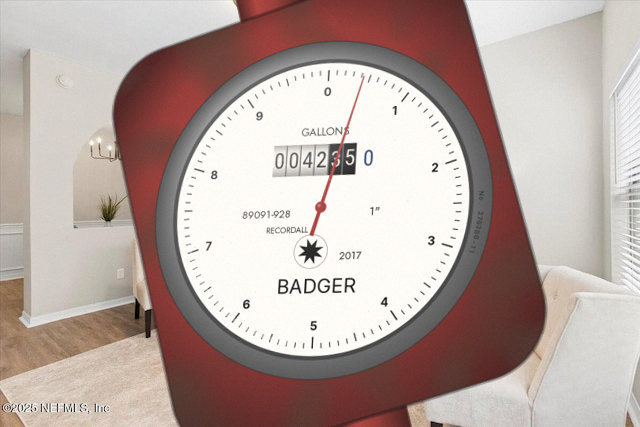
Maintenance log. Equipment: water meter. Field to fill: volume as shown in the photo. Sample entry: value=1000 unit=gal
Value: value=42350.4 unit=gal
